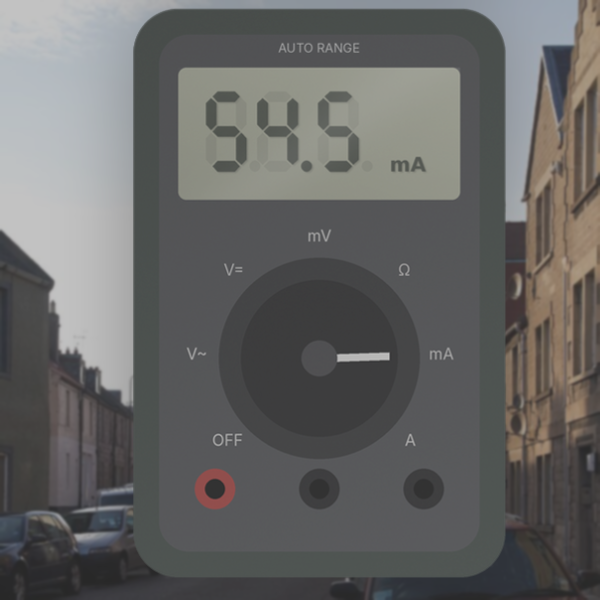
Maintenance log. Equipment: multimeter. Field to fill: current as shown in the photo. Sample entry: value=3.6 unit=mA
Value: value=54.5 unit=mA
